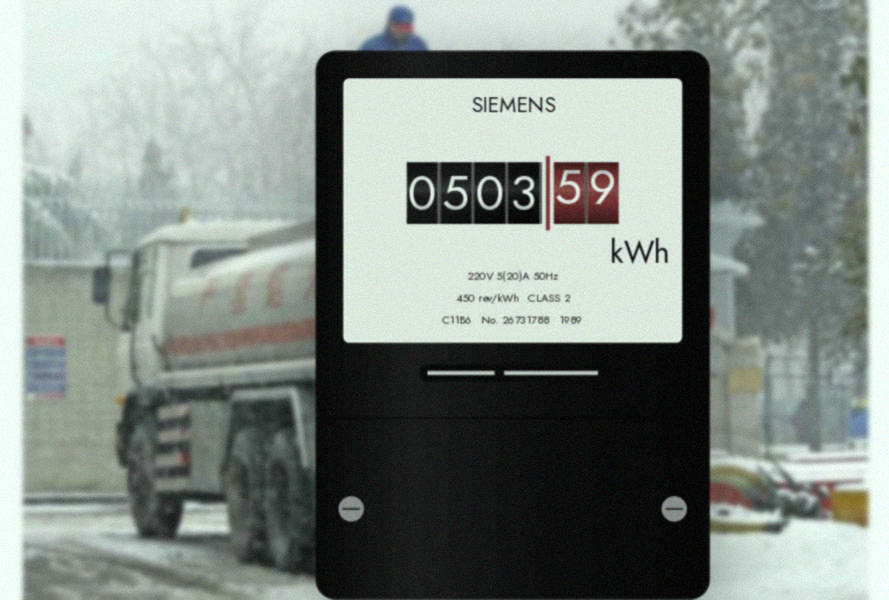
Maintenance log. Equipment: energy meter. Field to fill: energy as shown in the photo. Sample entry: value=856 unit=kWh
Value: value=503.59 unit=kWh
